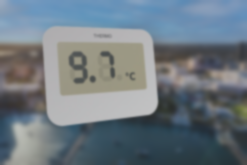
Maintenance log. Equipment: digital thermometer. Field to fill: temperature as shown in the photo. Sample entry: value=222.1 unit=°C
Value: value=9.7 unit=°C
